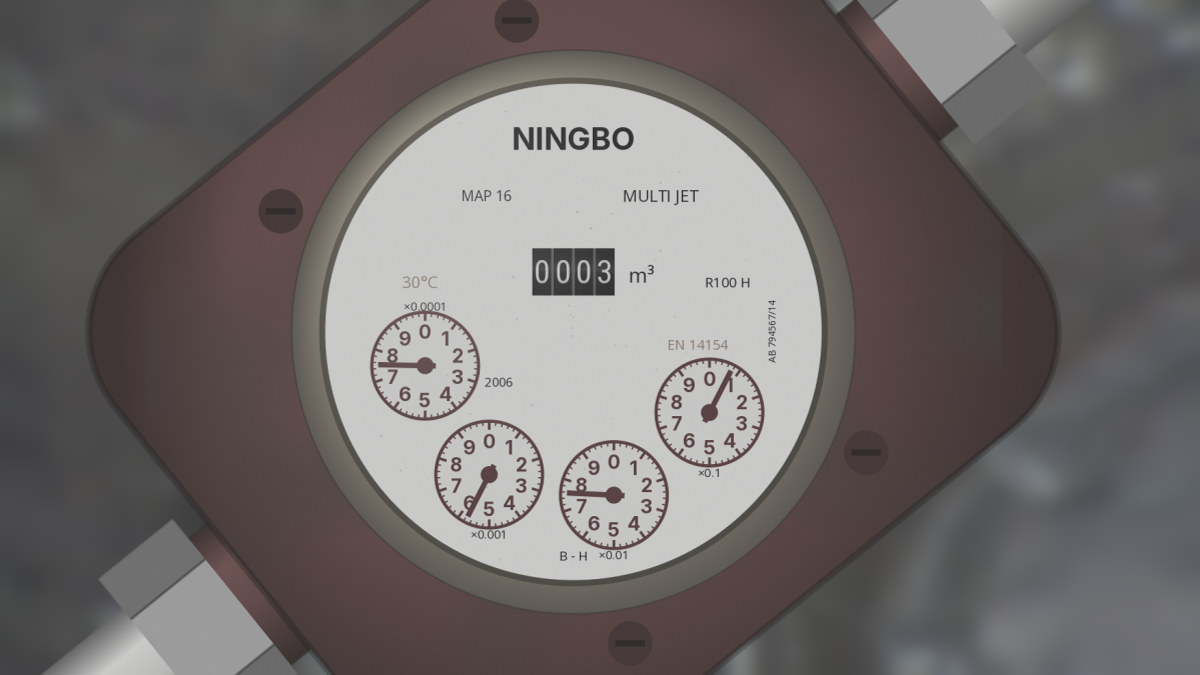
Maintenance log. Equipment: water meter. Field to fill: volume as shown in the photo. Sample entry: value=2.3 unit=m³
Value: value=3.0757 unit=m³
